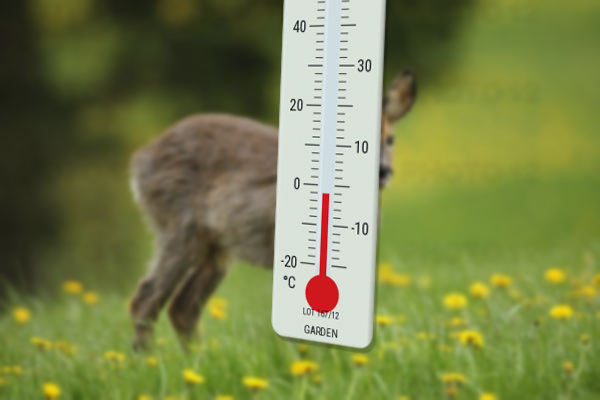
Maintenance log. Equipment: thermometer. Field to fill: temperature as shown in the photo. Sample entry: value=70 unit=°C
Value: value=-2 unit=°C
